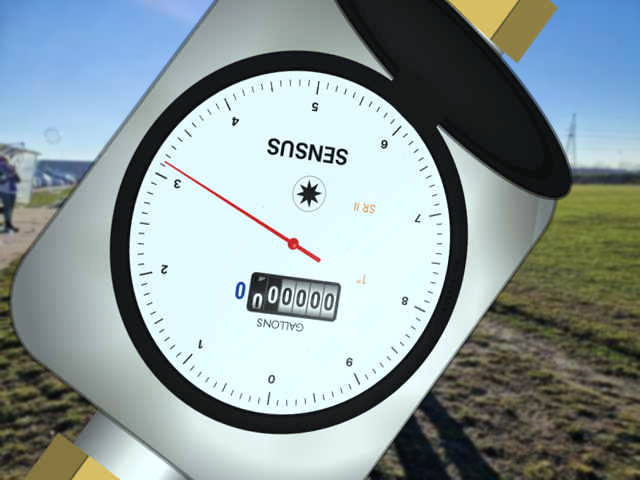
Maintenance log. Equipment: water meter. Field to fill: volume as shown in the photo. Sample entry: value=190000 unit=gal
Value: value=3.1 unit=gal
